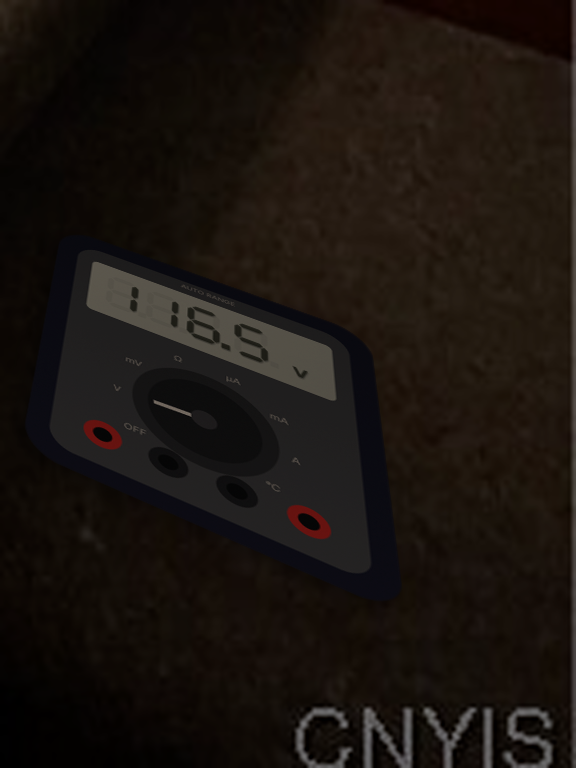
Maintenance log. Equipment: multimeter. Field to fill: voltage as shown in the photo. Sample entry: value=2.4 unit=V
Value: value=116.5 unit=V
